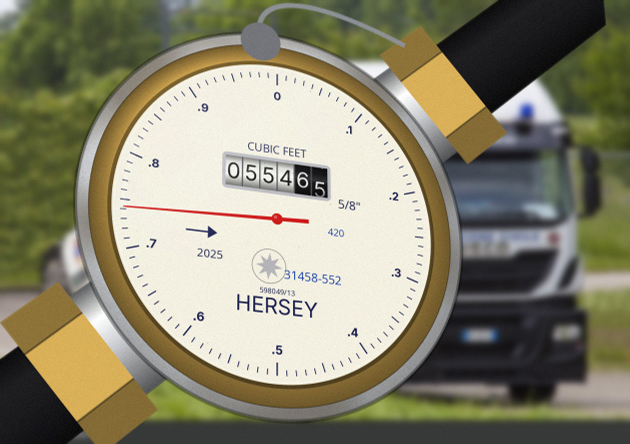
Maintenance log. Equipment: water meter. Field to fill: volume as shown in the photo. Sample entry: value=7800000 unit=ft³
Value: value=55464.74 unit=ft³
